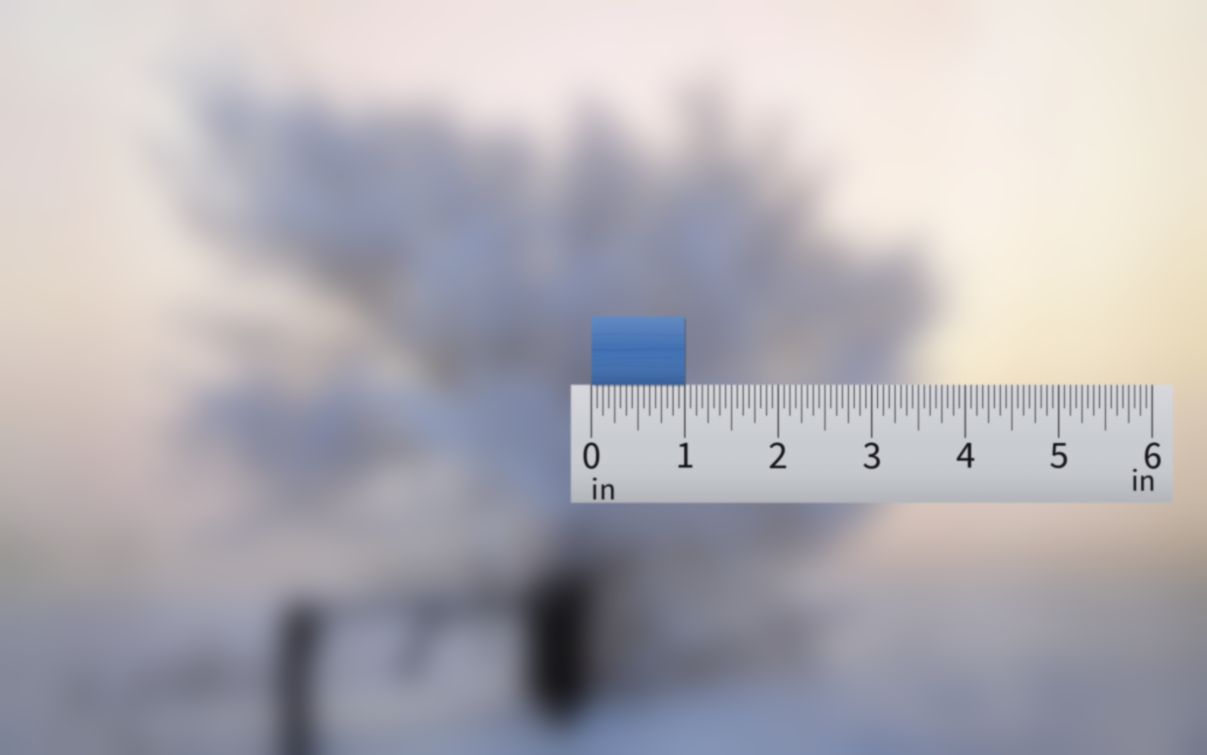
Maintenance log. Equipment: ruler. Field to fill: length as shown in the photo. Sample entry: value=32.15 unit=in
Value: value=1 unit=in
